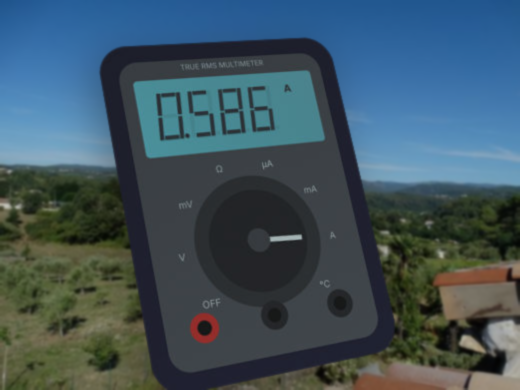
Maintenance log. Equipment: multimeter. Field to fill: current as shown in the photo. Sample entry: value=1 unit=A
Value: value=0.586 unit=A
